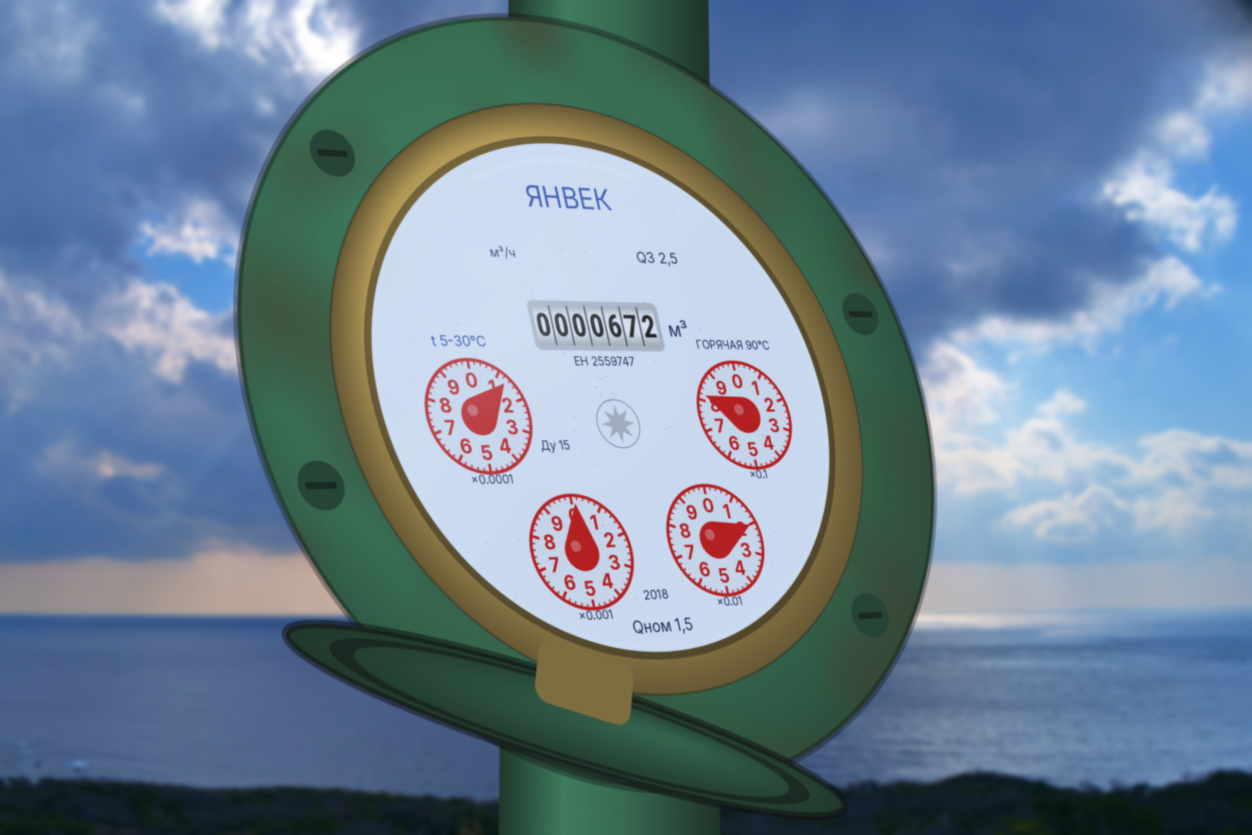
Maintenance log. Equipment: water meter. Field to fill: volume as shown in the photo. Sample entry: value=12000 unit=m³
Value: value=672.8201 unit=m³
